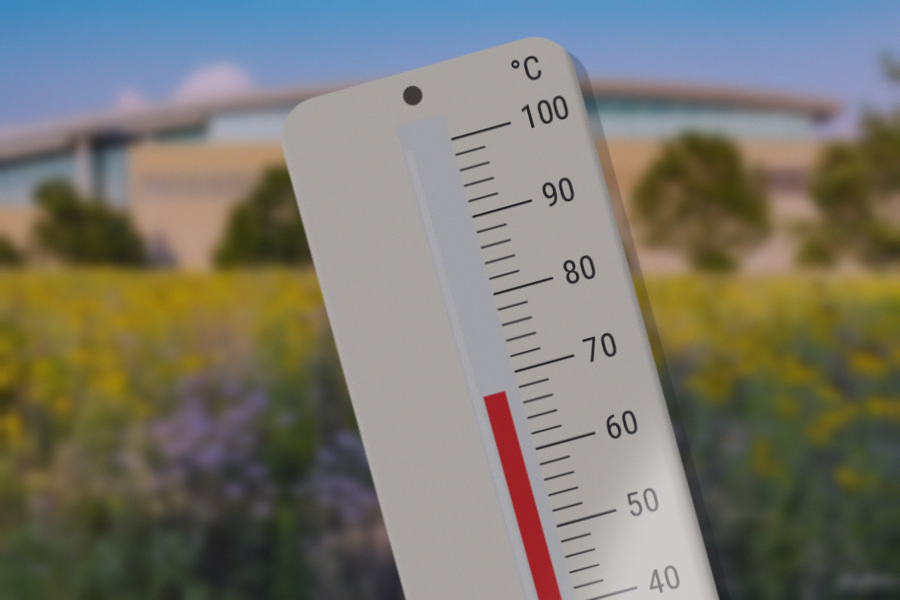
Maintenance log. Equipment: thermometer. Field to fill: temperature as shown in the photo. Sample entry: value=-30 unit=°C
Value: value=68 unit=°C
